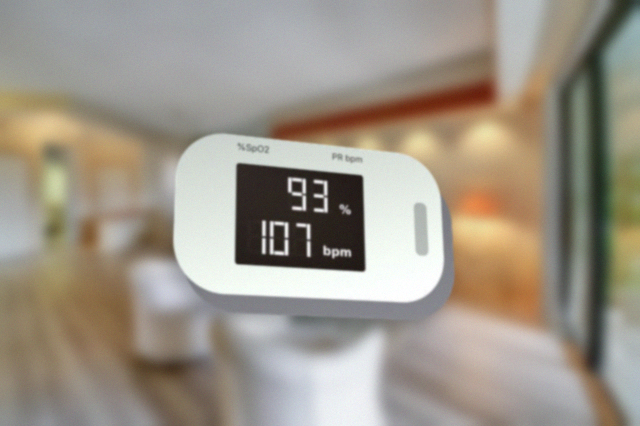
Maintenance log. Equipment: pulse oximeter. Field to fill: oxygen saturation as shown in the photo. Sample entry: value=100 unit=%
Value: value=93 unit=%
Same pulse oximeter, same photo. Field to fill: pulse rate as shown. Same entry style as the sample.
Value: value=107 unit=bpm
